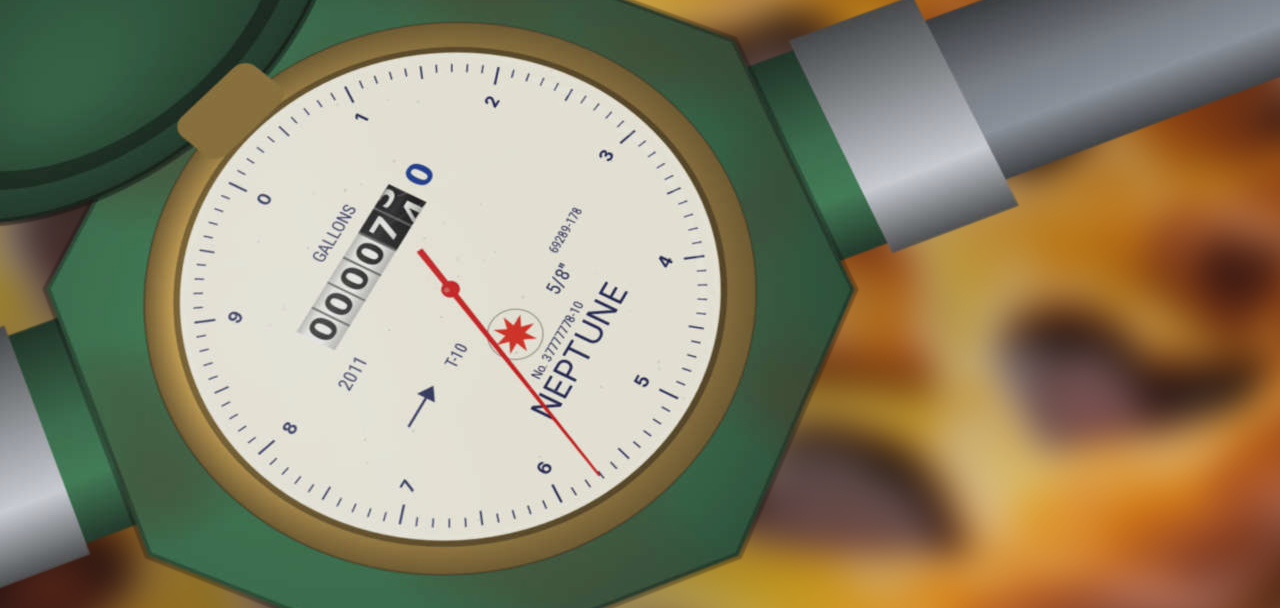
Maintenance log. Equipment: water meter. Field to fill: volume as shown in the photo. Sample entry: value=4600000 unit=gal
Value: value=735.7 unit=gal
